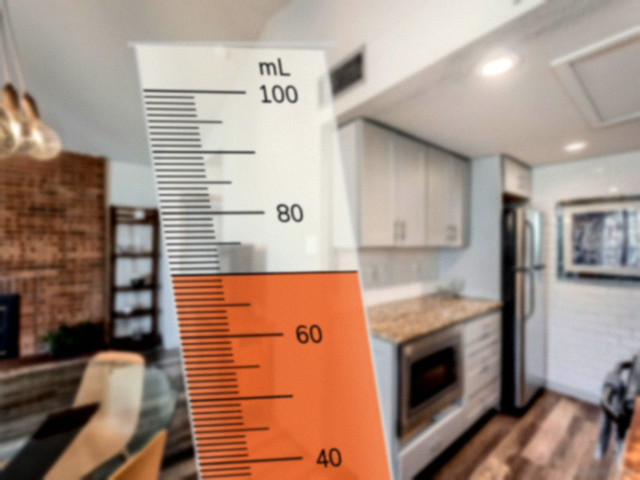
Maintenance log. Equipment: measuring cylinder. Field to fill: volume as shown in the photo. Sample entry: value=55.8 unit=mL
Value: value=70 unit=mL
